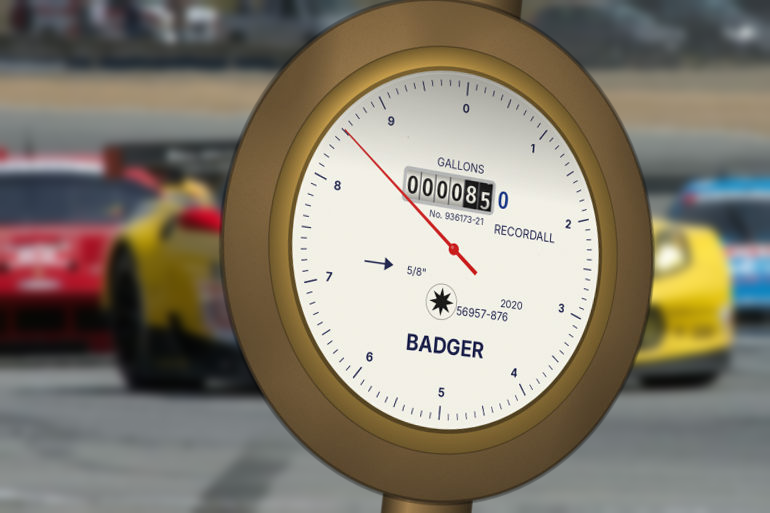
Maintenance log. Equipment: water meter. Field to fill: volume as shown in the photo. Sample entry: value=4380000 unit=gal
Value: value=848.5 unit=gal
